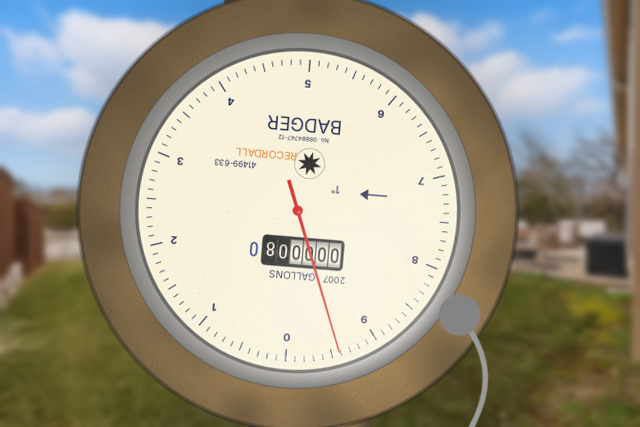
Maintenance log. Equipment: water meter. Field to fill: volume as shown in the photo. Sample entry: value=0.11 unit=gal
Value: value=79.4 unit=gal
